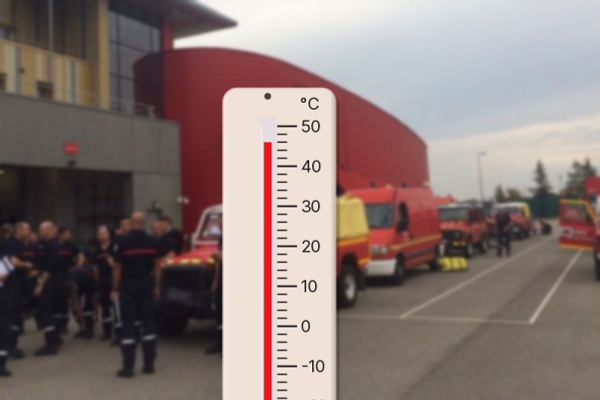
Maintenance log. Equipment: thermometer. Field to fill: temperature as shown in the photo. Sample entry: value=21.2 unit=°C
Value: value=46 unit=°C
